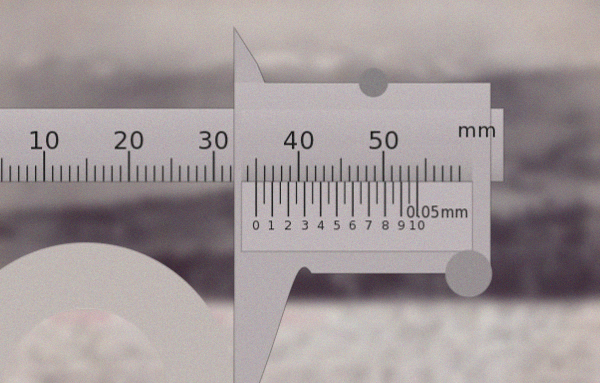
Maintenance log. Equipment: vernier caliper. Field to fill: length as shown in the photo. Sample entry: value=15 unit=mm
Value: value=35.0 unit=mm
